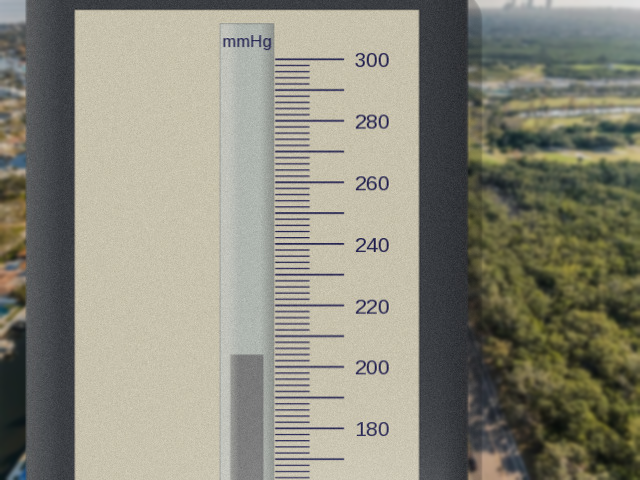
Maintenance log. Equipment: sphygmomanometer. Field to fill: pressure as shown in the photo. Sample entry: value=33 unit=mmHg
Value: value=204 unit=mmHg
